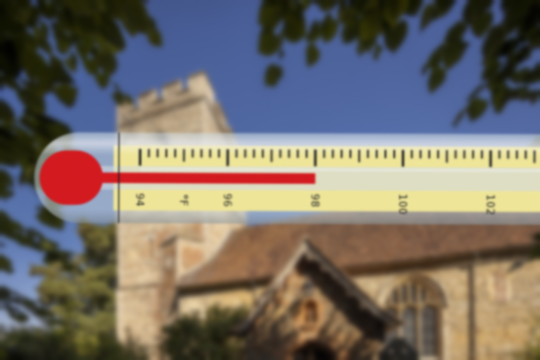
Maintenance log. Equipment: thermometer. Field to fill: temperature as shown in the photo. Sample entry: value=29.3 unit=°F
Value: value=98 unit=°F
